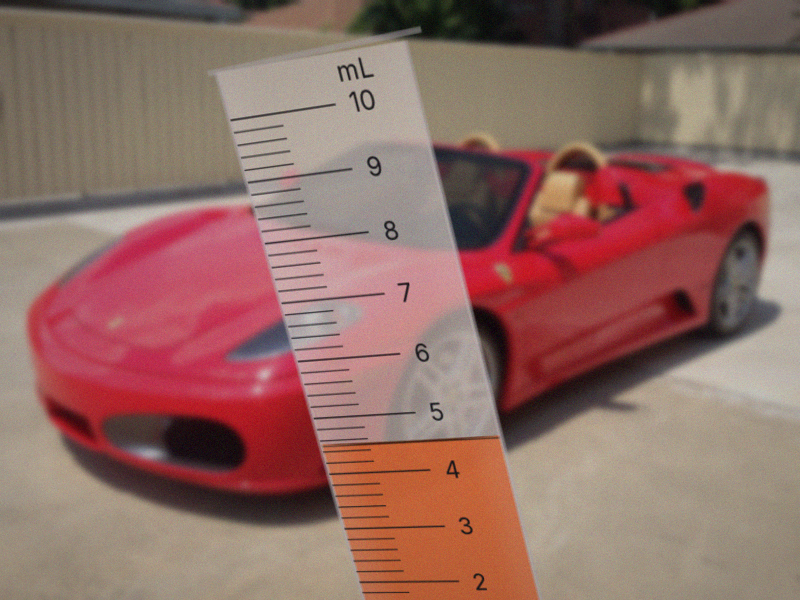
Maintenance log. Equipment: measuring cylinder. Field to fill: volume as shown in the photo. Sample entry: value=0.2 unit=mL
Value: value=4.5 unit=mL
